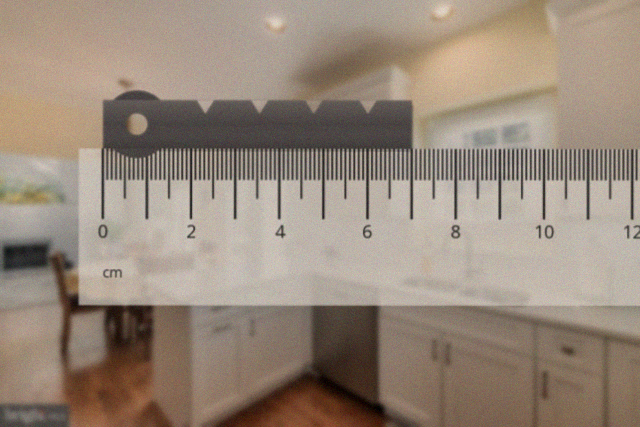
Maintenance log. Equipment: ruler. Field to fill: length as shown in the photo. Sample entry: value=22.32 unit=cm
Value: value=7 unit=cm
